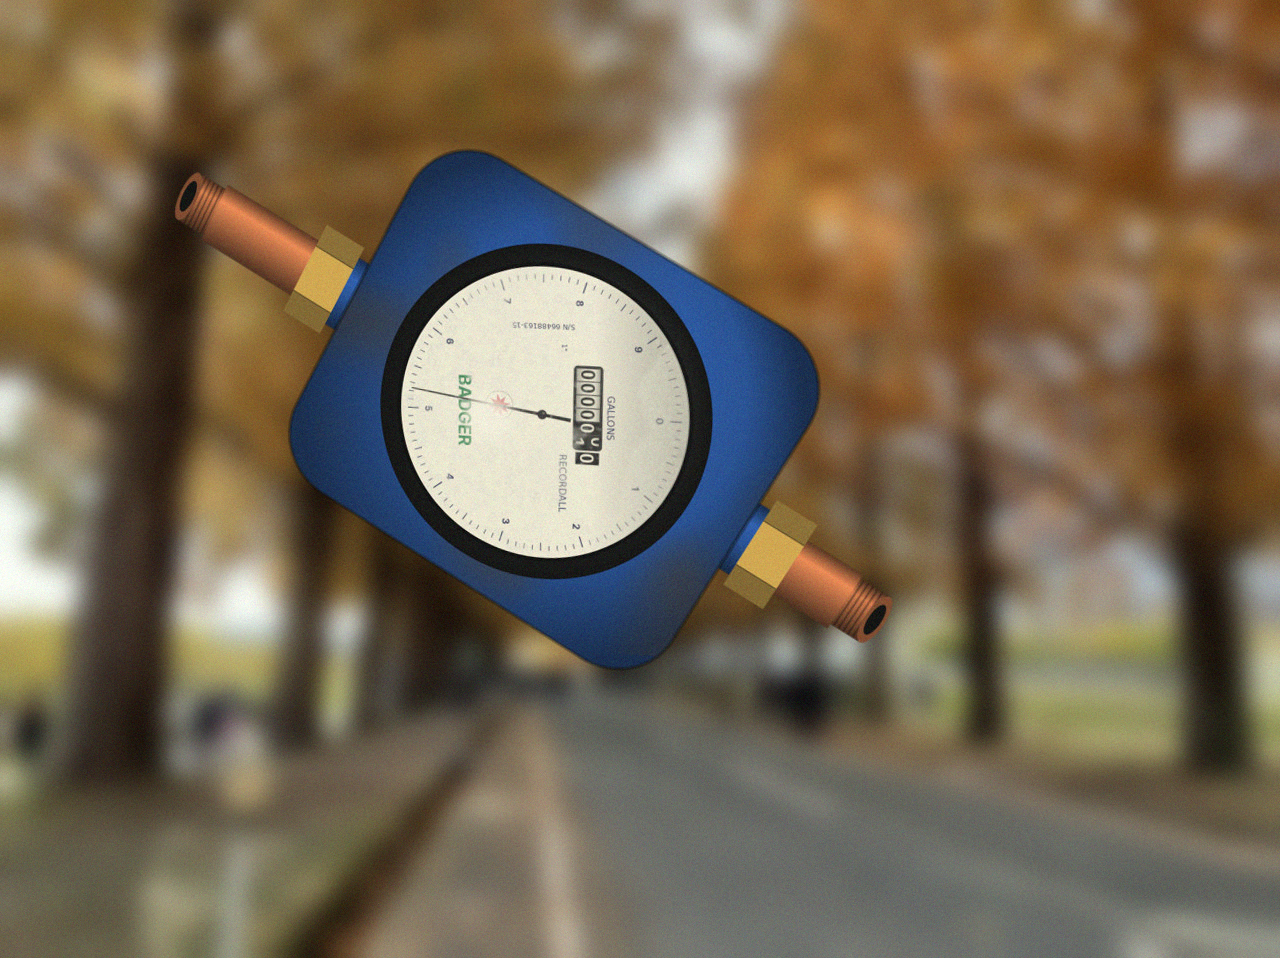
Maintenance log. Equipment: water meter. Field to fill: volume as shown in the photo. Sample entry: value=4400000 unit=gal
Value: value=5.2 unit=gal
